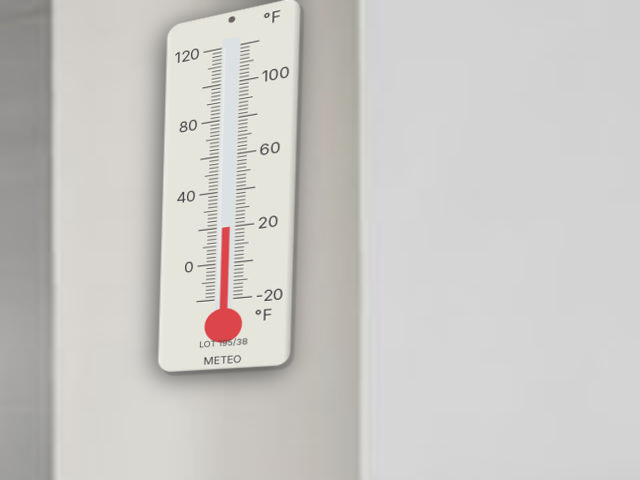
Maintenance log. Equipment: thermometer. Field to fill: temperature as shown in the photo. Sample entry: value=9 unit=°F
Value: value=20 unit=°F
